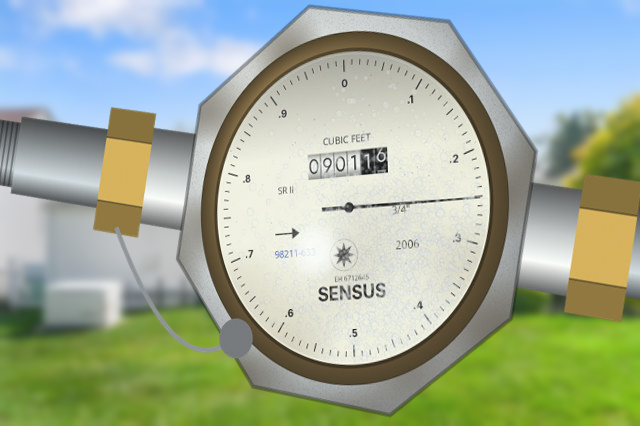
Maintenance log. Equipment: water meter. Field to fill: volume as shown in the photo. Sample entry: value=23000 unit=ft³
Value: value=90116.25 unit=ft³
